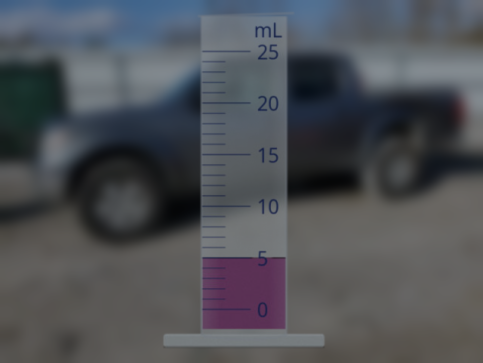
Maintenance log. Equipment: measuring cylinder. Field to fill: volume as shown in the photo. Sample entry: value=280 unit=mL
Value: value=5 unit=mL
